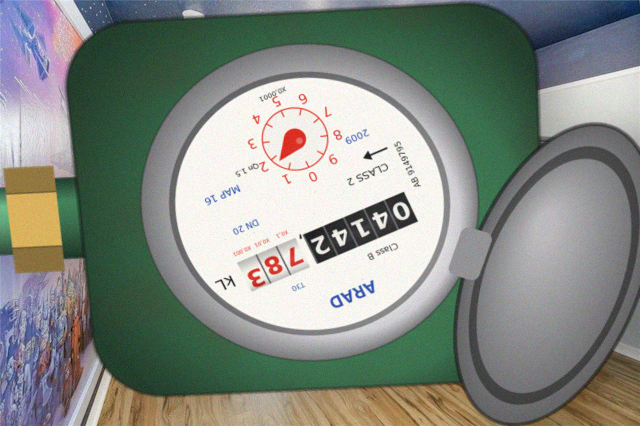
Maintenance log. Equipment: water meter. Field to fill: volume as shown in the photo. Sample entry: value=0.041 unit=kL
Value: value=4142.7831 unit=kL
